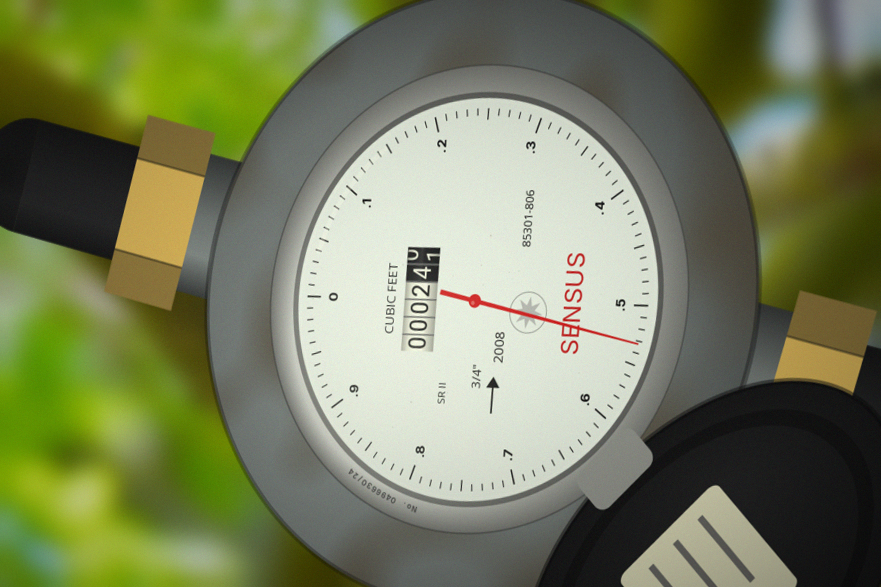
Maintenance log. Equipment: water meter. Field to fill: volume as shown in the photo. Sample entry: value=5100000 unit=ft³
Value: value=240.53 unit=ft³
